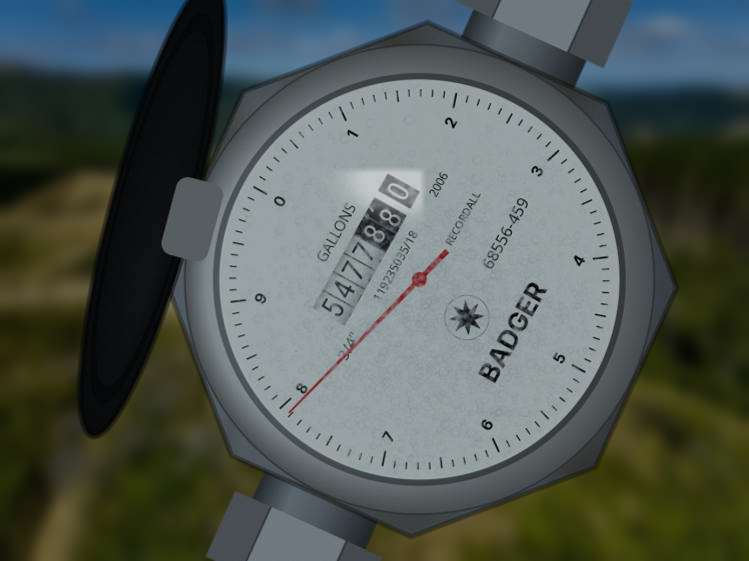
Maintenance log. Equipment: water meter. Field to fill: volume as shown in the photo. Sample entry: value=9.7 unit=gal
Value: value=5477877.9 unit=gal
